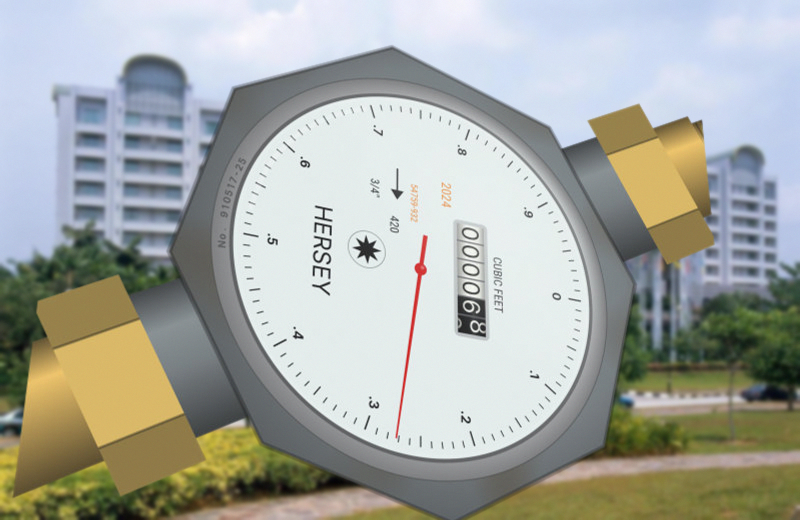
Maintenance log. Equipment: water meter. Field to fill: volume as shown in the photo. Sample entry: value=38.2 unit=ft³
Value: value=68.27 unit=ft³
